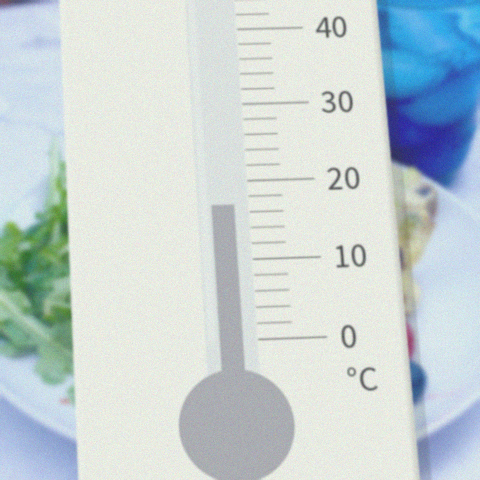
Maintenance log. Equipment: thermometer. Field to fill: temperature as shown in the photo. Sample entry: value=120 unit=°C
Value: value=17 unit=°C
